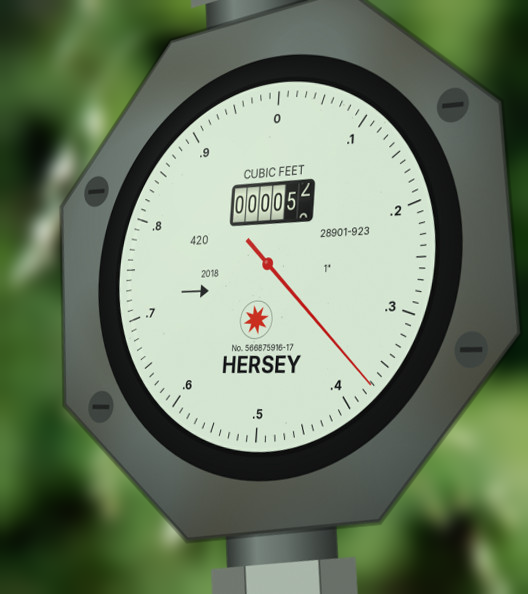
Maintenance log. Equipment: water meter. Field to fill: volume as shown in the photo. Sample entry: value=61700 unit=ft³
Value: value=52.37 unit=ft³
